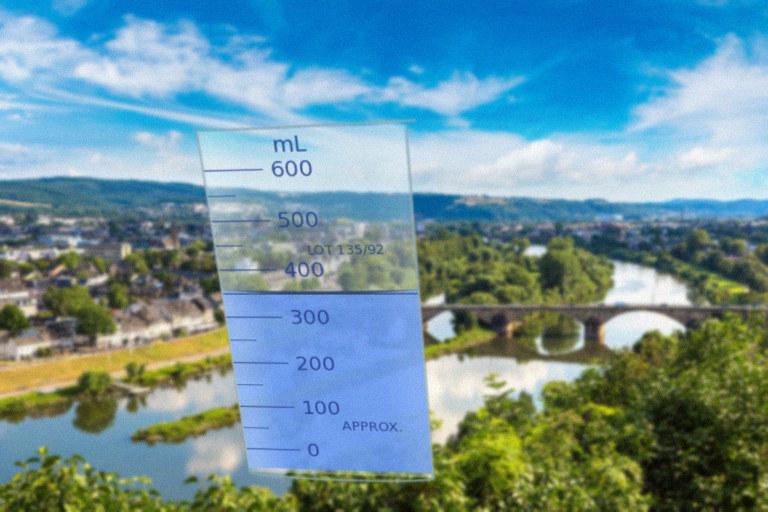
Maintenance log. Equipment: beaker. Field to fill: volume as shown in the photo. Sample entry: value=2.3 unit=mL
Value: value=350 unit=mL
